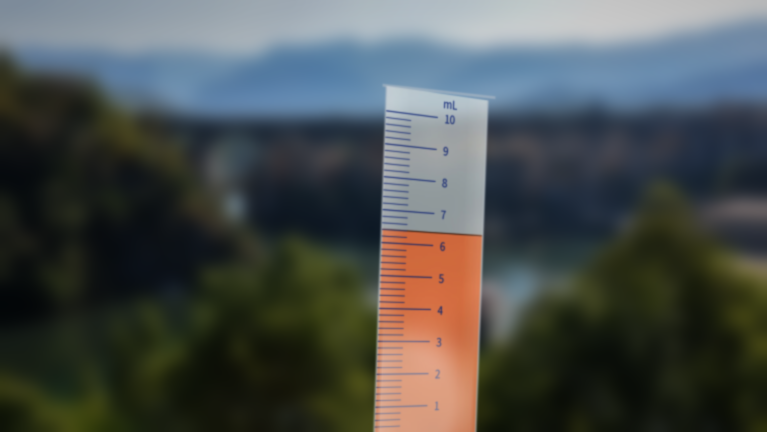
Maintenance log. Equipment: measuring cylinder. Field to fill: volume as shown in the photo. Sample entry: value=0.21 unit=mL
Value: value=6.4 unit=mL
